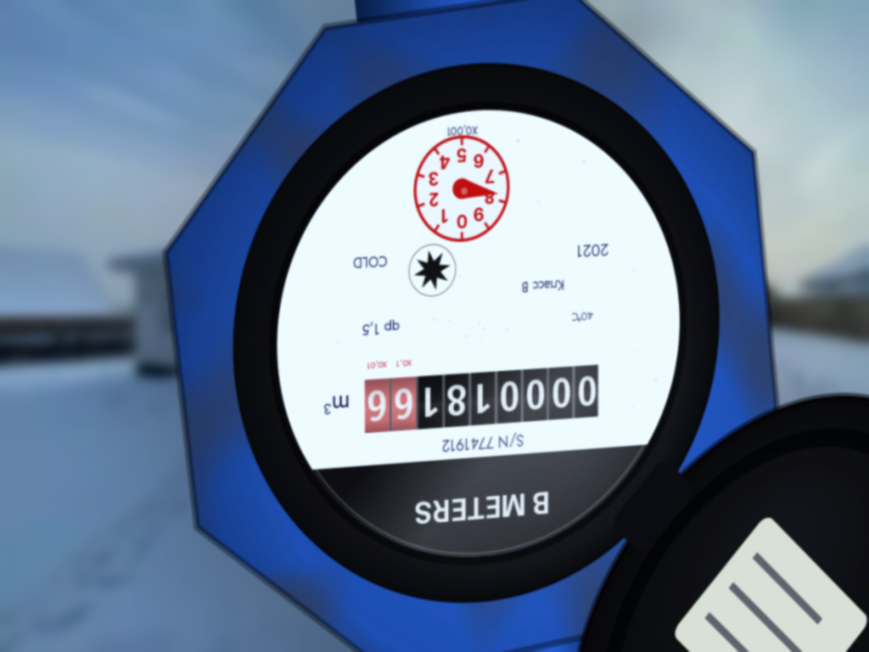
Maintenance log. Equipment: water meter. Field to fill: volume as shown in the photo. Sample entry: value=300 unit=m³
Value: value=181.667 unit=m³
